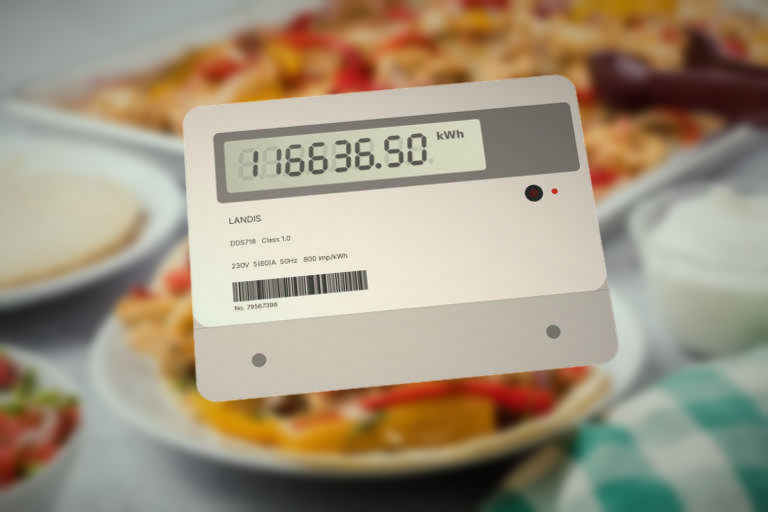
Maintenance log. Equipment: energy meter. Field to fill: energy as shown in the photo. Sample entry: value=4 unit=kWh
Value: value=116636.50 unit=kWh
